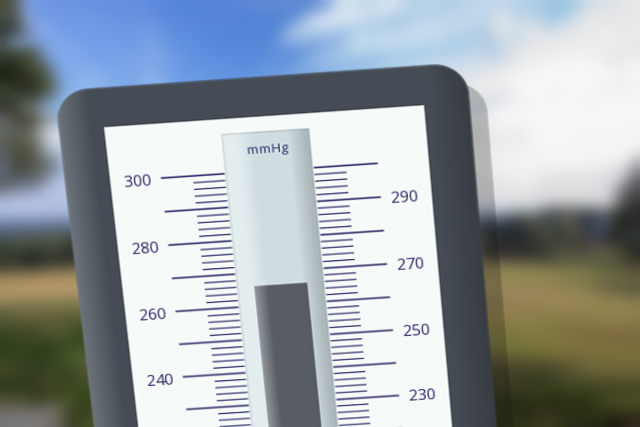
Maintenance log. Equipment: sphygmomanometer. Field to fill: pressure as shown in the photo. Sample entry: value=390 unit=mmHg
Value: value=266 unit=mmHg
